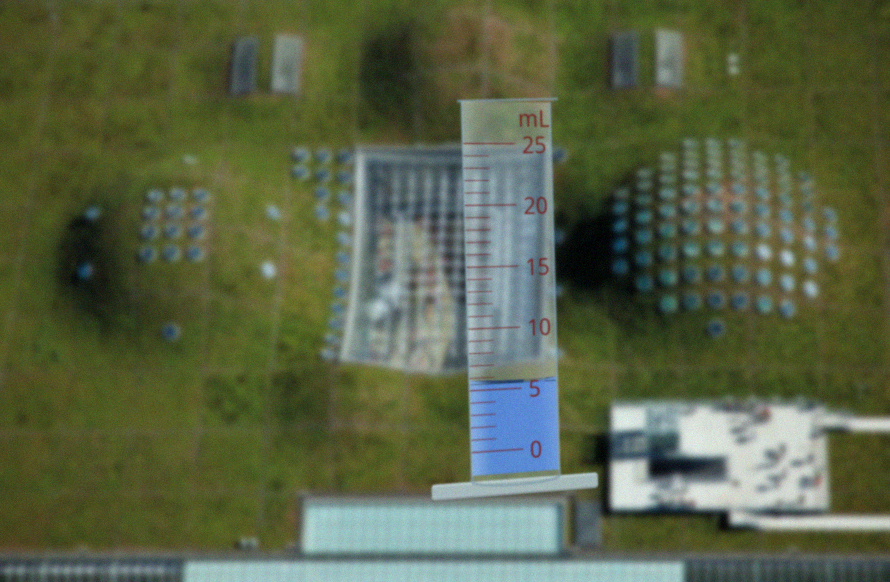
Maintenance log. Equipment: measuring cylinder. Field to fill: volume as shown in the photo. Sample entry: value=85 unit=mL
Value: value=5.5 unit=mL
